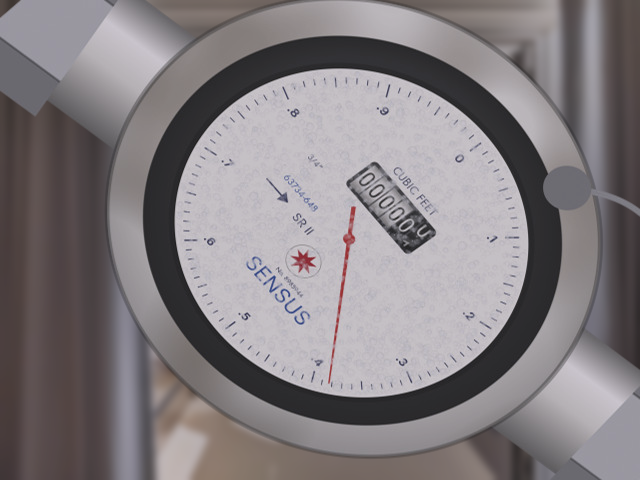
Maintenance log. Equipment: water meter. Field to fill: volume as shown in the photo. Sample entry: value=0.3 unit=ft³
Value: value=0.38 unit=ft³
